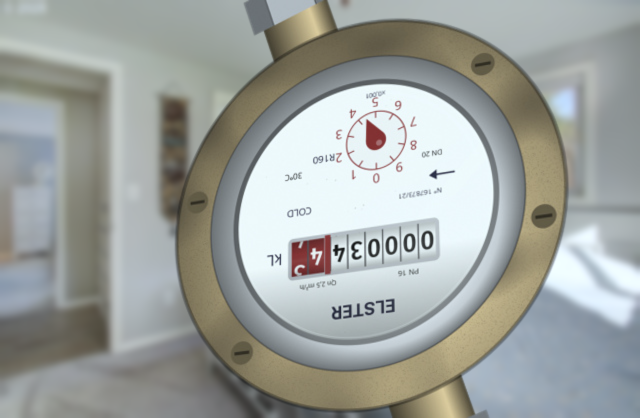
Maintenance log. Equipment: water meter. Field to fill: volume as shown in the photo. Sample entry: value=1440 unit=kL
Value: value=34.434 unit=kL
